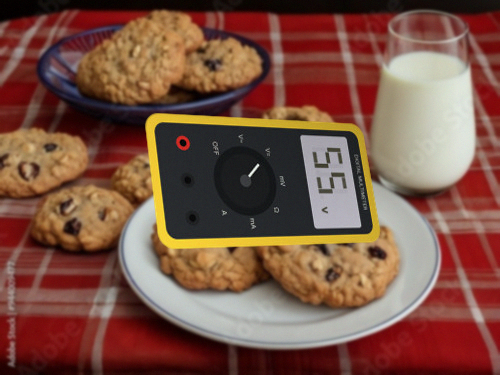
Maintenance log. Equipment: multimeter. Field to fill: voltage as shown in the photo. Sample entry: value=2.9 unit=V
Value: value=55 unit=V
